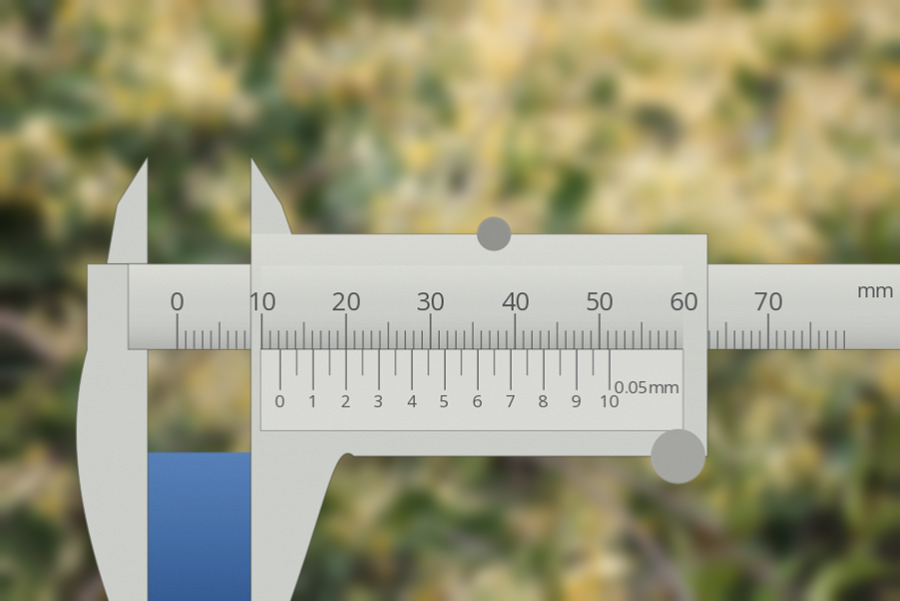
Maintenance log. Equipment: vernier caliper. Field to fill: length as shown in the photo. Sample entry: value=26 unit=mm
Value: value=12.2 unit=mm
